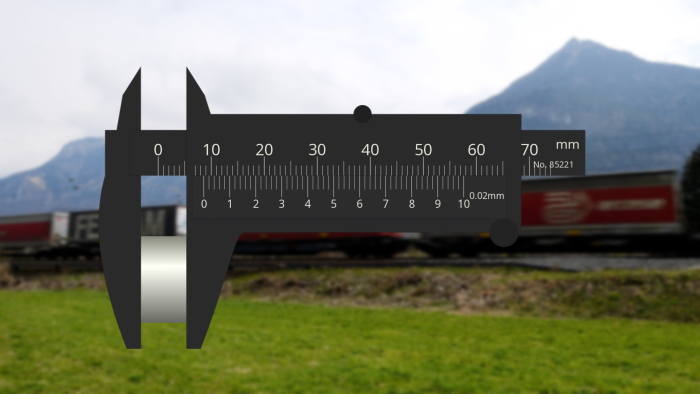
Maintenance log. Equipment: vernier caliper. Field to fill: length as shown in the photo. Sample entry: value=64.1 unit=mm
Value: value=8.6 unit=mm
